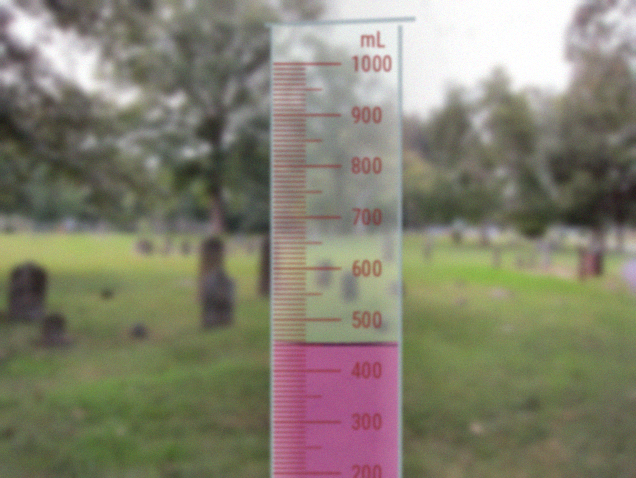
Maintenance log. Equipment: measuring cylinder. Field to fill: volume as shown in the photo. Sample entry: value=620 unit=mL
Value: value=450 unit=mL
